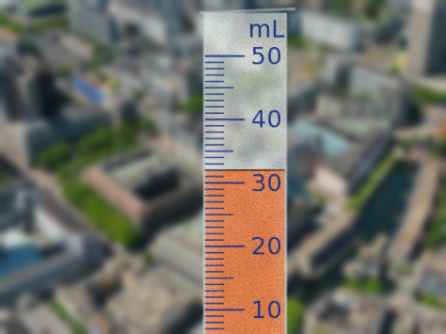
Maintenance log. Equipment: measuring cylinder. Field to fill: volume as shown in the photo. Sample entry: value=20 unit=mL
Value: value=32 unit=mL
